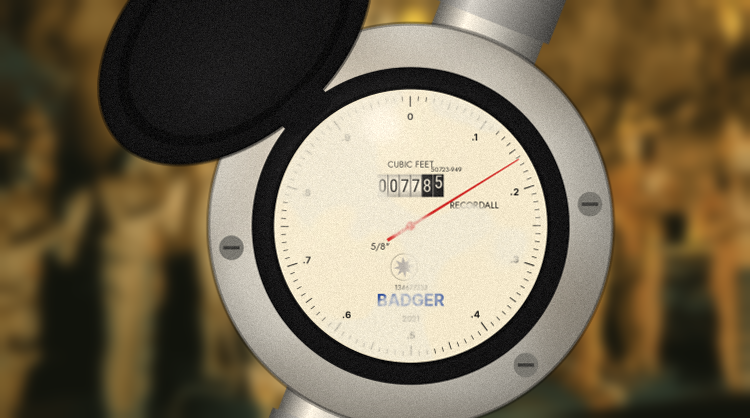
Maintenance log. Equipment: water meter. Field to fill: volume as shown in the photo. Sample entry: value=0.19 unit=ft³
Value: value=7785.16 unit=ft³
